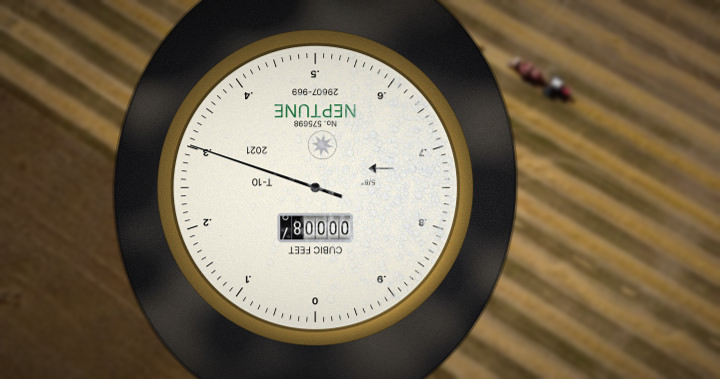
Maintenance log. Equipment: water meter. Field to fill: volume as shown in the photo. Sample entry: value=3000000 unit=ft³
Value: value=87.30 unit=ft³
